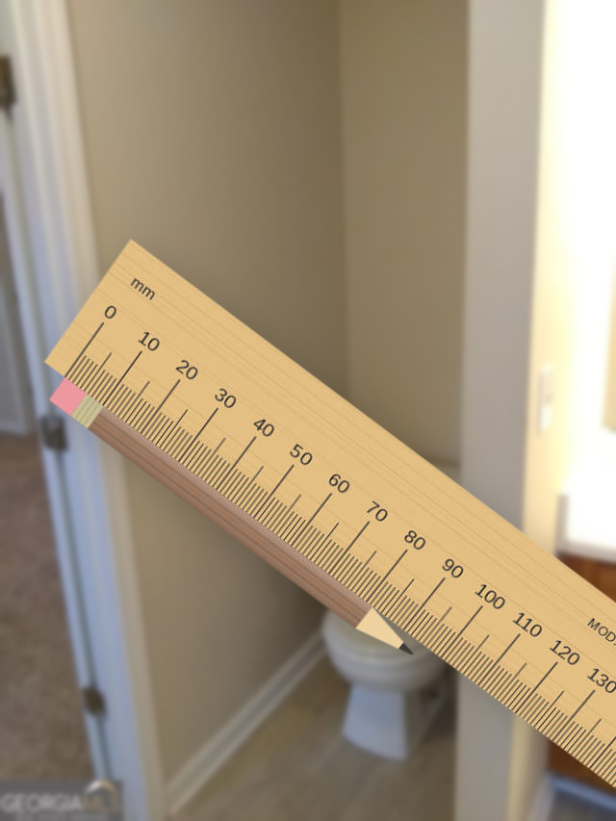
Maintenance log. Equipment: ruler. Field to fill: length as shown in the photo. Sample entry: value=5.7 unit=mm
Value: value=95 unit=mm
